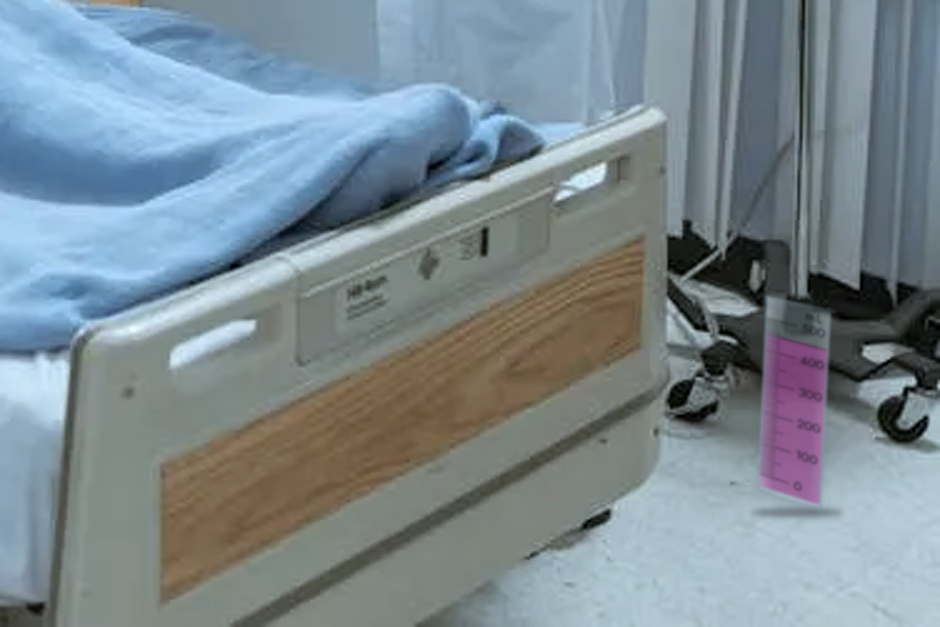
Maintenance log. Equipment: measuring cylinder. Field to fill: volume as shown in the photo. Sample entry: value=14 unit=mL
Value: value=450 unit=mL
